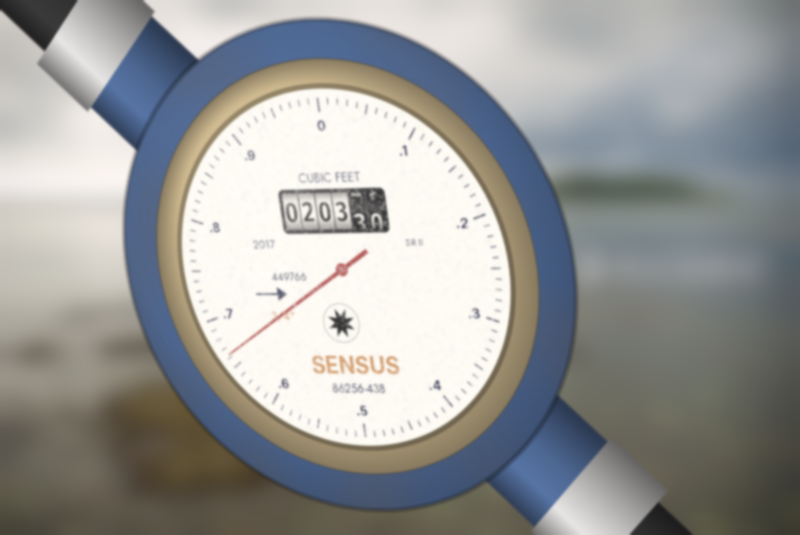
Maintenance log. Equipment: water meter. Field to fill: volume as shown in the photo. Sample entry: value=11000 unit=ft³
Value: value=20329.66 unit=ft³
